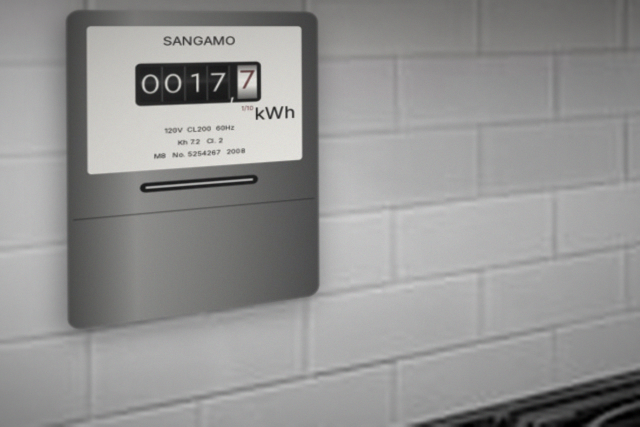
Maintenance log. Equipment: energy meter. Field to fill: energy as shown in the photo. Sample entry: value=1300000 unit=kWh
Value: value=17.7 unit=kWh
